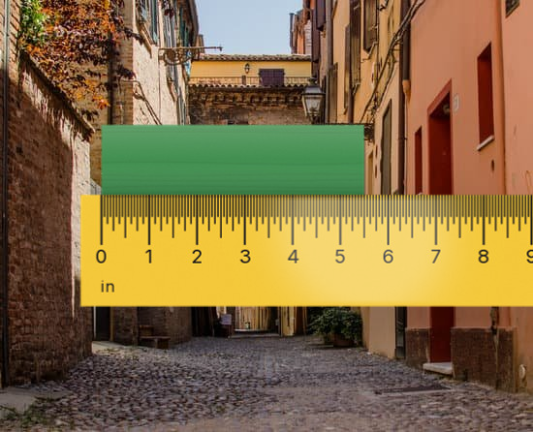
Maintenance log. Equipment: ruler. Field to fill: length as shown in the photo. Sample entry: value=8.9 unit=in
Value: value=5.5 unit=in
